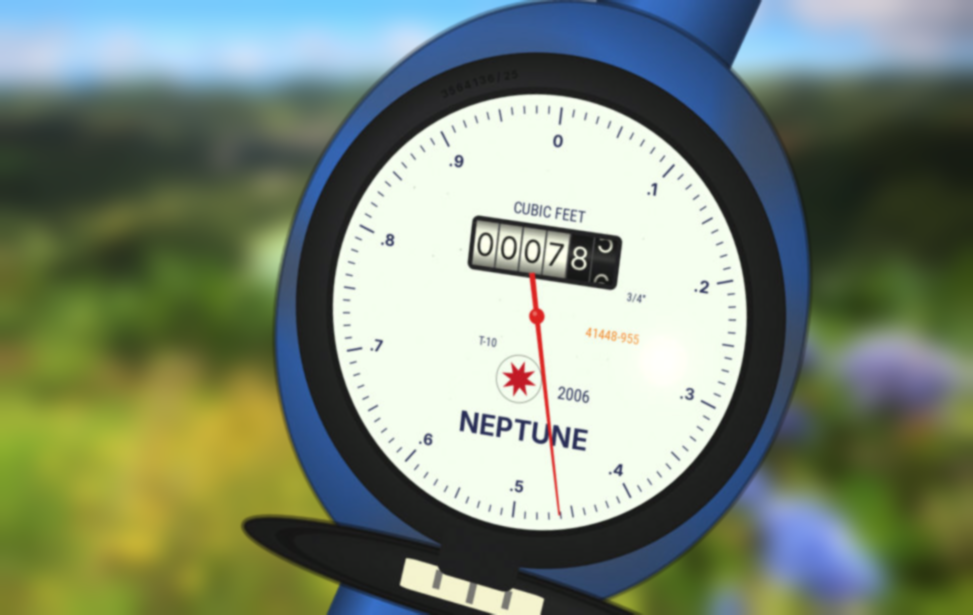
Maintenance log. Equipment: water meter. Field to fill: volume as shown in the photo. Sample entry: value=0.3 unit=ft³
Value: value=785.46 unit=ft³
